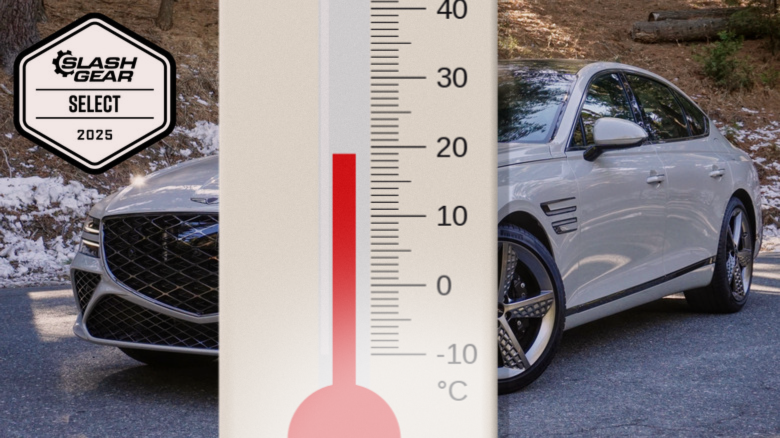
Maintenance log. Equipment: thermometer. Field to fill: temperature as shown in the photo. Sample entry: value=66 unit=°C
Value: value=19 unit=°C
